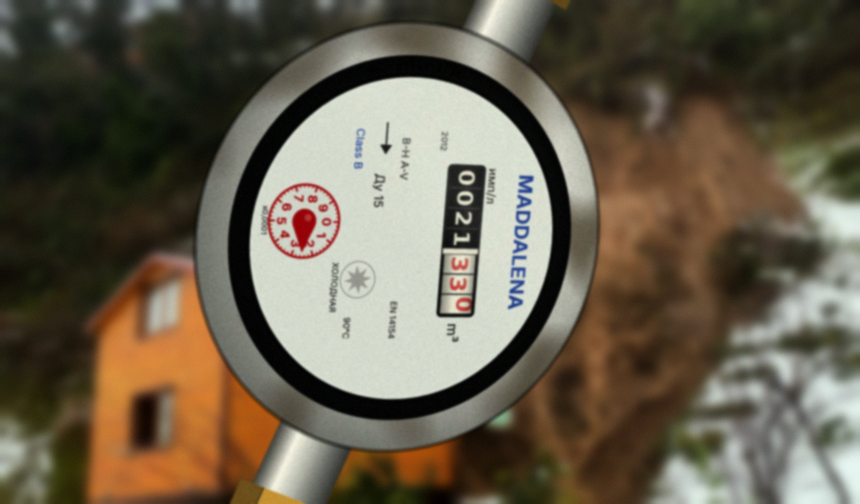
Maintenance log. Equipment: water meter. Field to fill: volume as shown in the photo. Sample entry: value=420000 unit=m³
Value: value=21.3302 unit=m³
